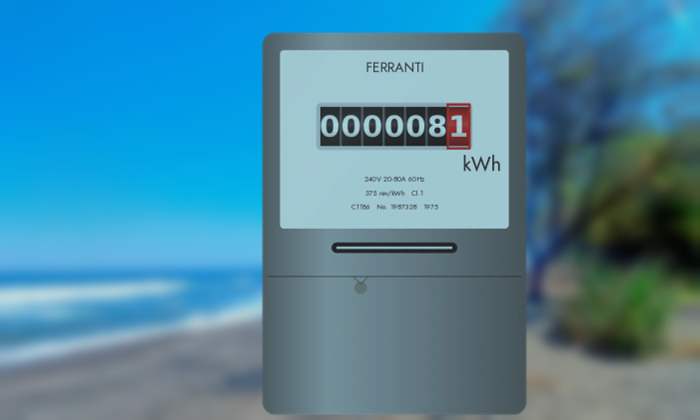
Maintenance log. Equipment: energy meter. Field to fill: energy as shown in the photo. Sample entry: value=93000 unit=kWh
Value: value=8.1 unit=kWh
